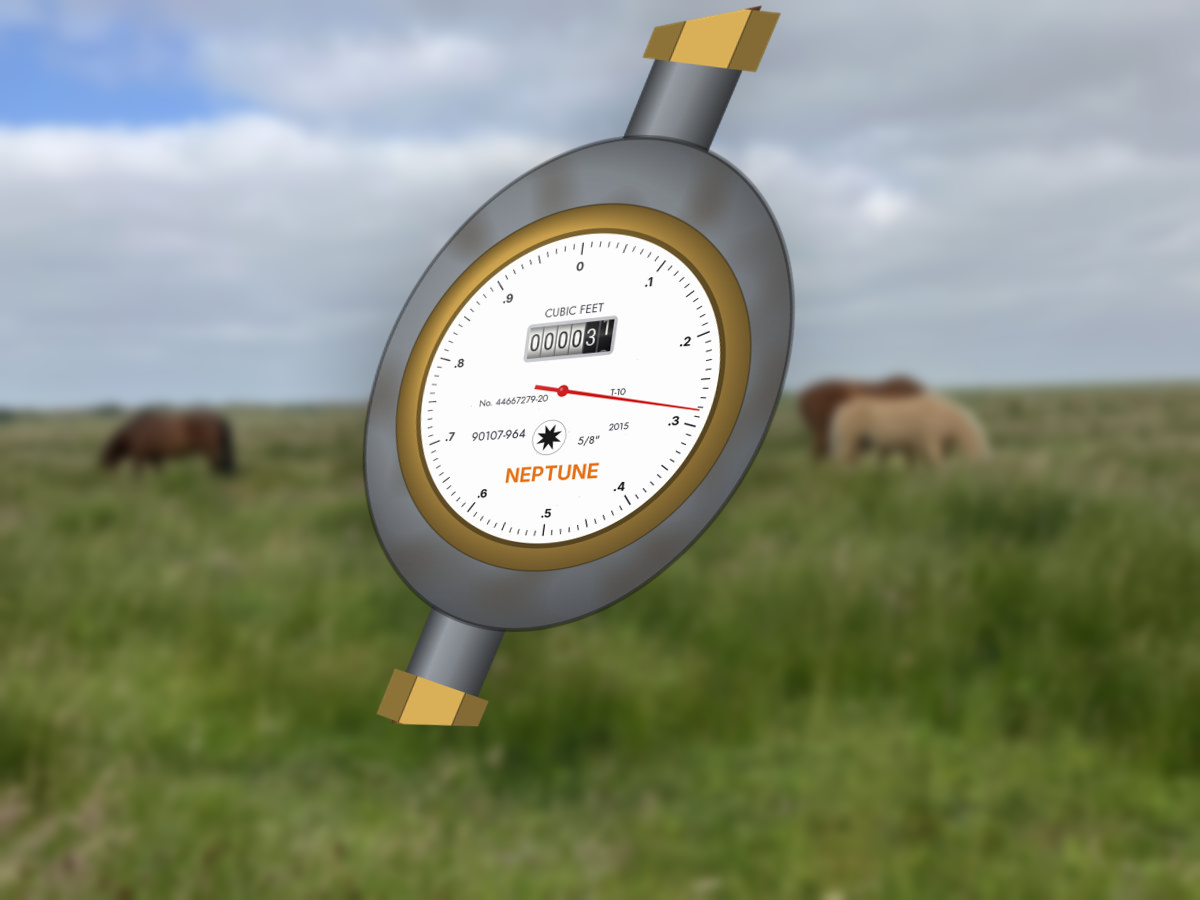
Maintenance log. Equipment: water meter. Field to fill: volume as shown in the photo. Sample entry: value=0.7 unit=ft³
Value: value=31.28 unit=ft³
